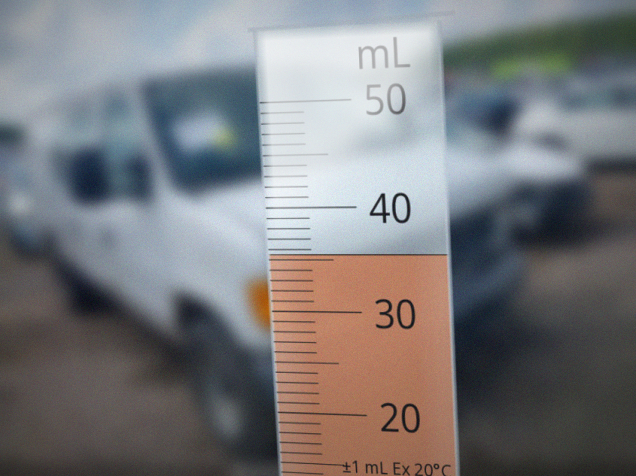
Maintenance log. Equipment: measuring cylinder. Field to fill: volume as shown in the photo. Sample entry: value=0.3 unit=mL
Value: value=35.5 unit=mL
